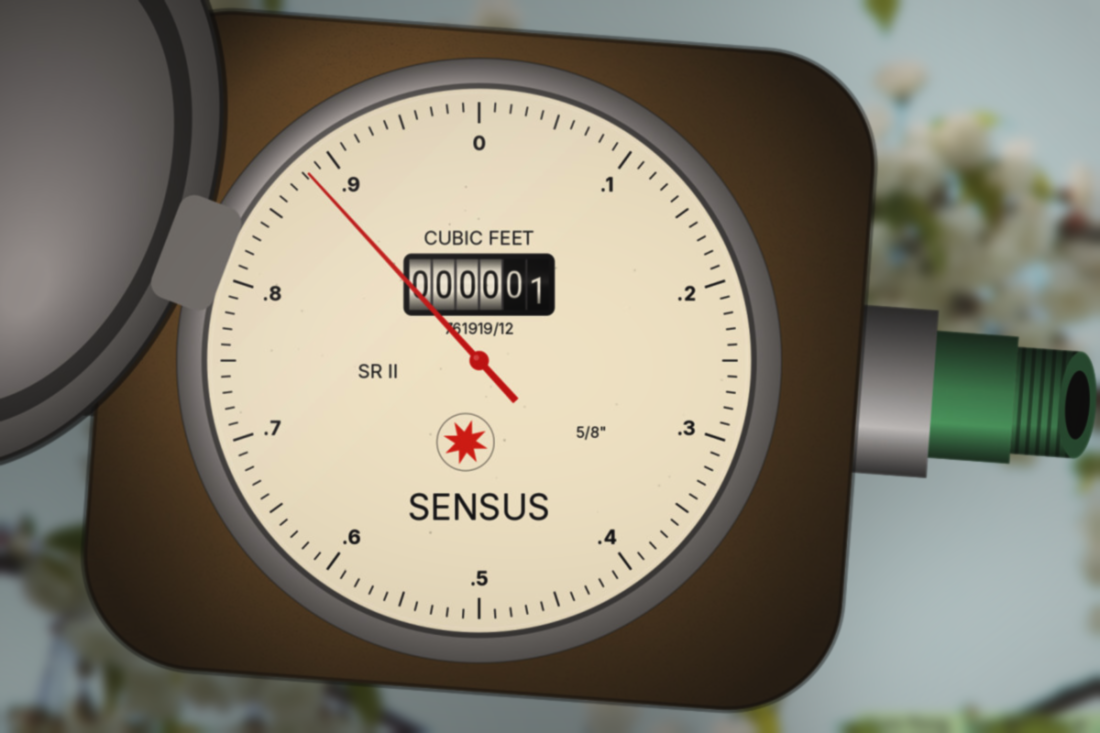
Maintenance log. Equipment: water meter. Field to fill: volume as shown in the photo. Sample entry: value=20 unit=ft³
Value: value=0.88 unit=ft³
